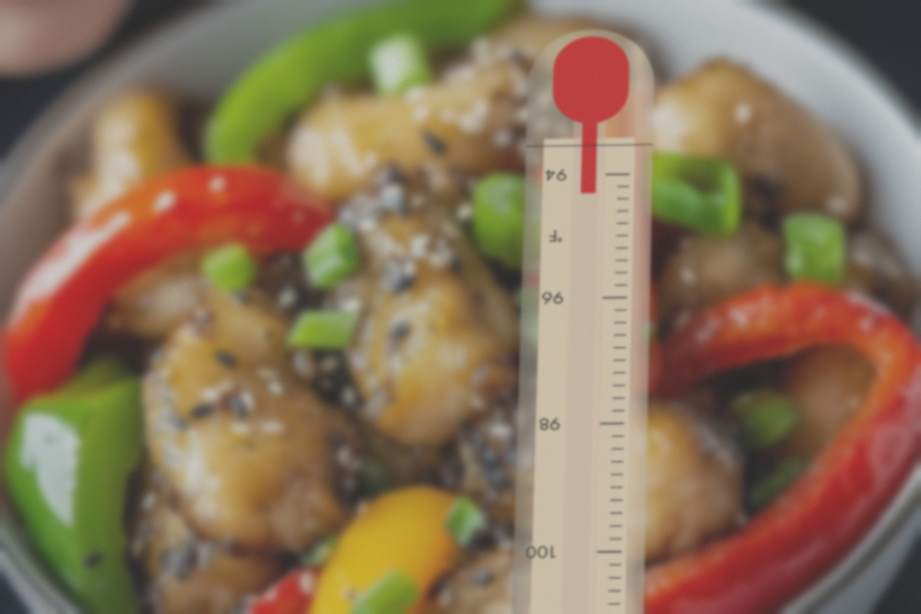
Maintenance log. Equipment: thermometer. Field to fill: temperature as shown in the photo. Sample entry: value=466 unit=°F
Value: value=94.3 unit=°F
